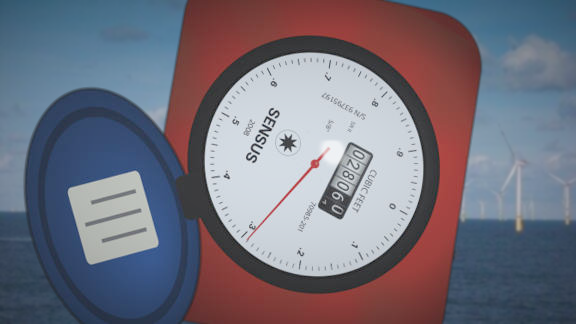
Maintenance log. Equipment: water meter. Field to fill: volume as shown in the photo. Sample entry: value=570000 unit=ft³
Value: value=28060.29 unit=ft³
